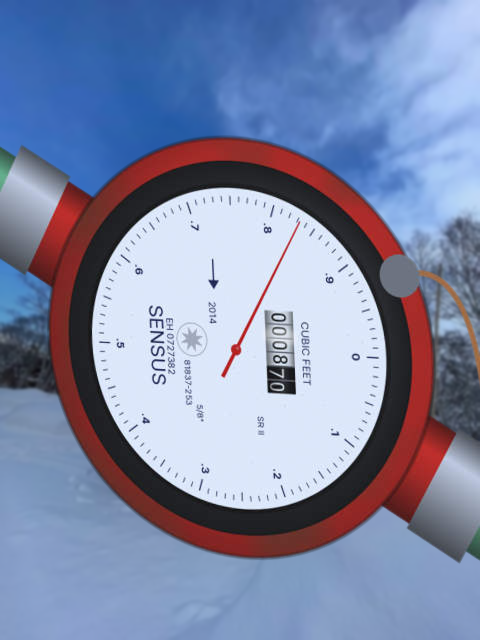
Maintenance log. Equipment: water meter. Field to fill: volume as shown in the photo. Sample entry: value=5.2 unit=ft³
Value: value=869.83 unit=ft³
